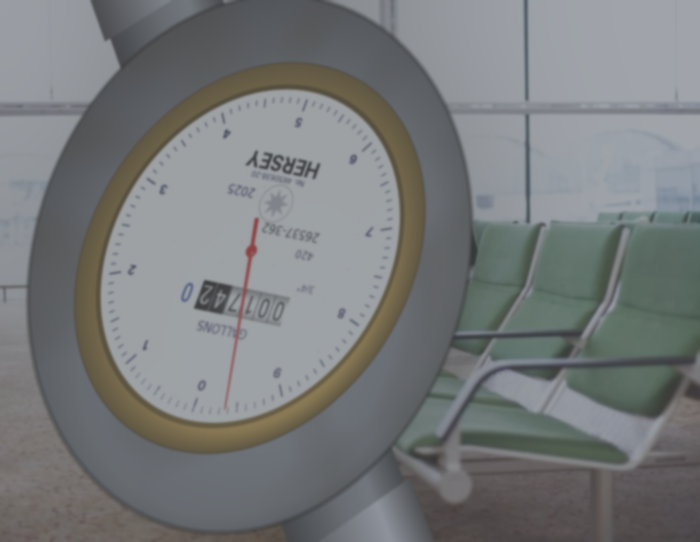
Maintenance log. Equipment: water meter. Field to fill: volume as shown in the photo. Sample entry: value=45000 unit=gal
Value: value=17419.6 unit=gal
